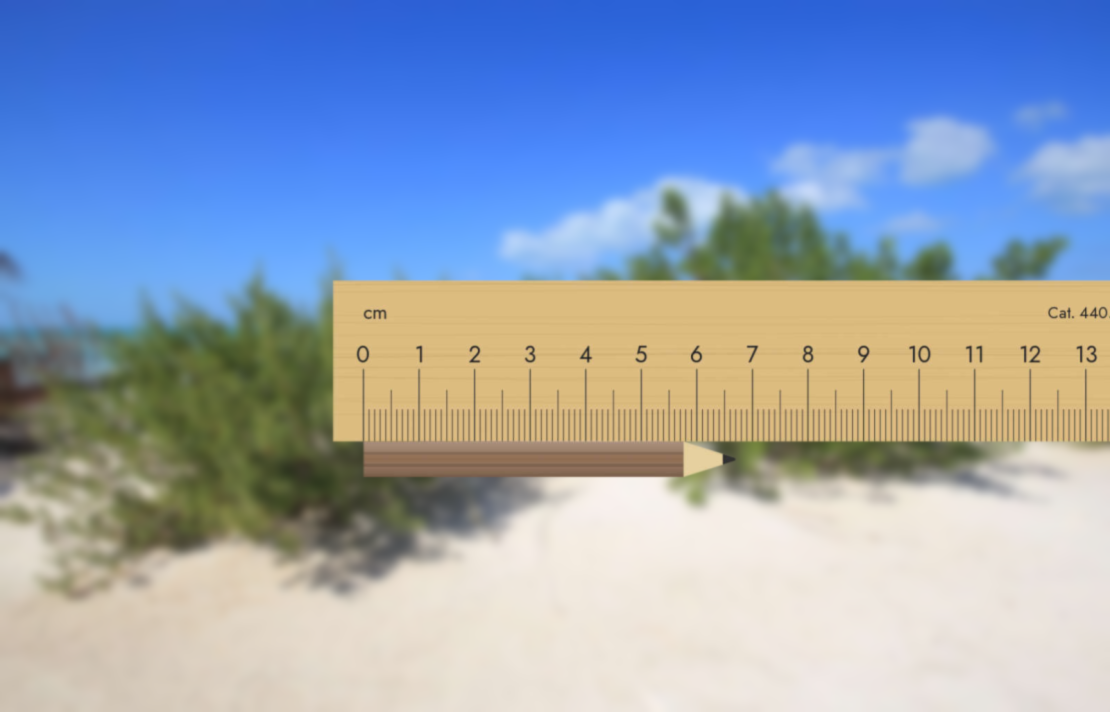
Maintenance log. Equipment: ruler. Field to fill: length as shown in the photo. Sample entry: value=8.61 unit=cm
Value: value=6.7 unit=cm
